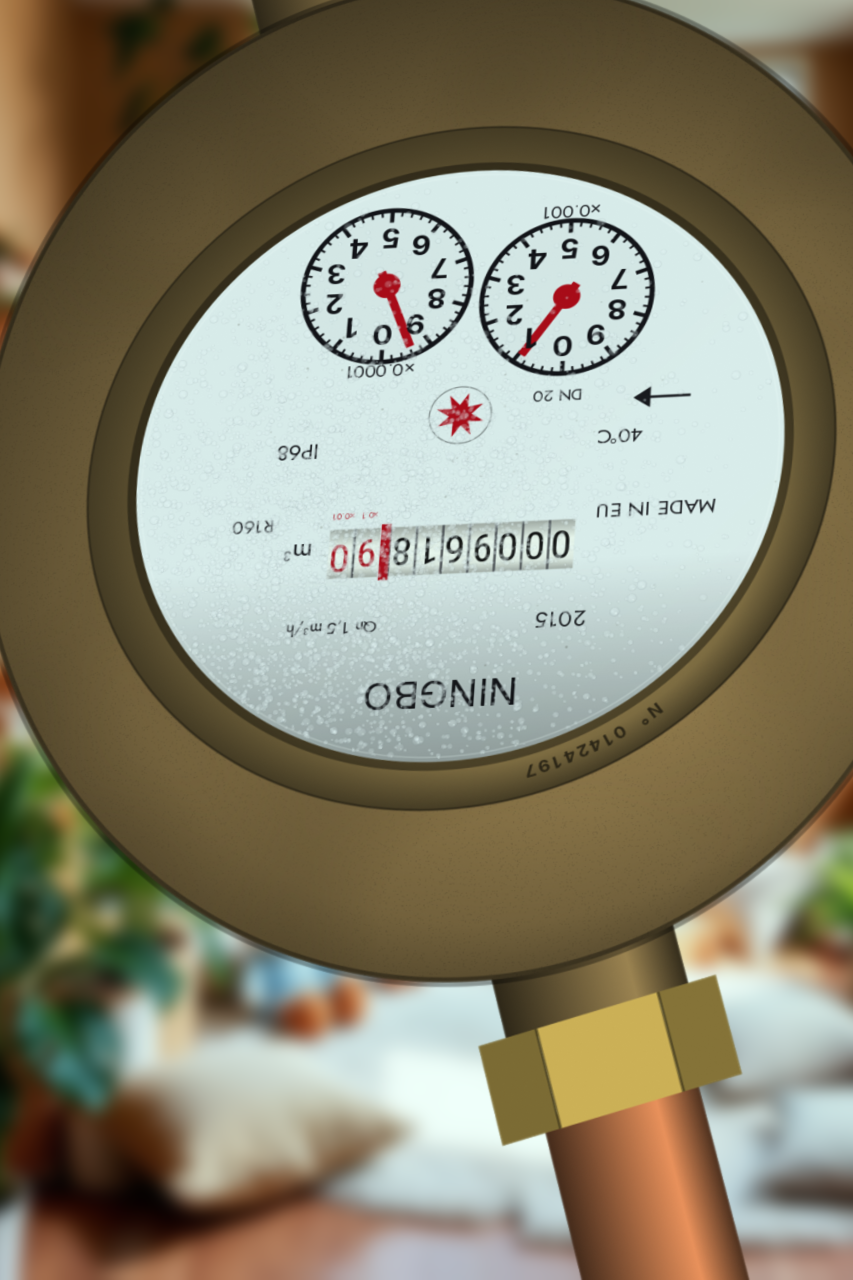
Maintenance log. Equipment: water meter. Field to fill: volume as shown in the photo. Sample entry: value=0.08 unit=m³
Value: value=9618.9009 unit=m³
